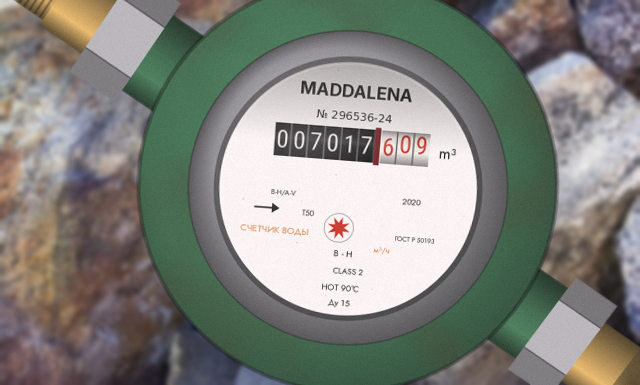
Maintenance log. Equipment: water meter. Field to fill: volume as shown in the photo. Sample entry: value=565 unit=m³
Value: value=7017.609 unit=m³
